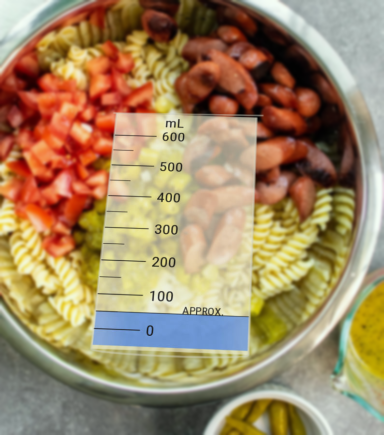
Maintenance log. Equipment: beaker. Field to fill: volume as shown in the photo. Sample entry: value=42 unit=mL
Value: value=50 unit=mL
